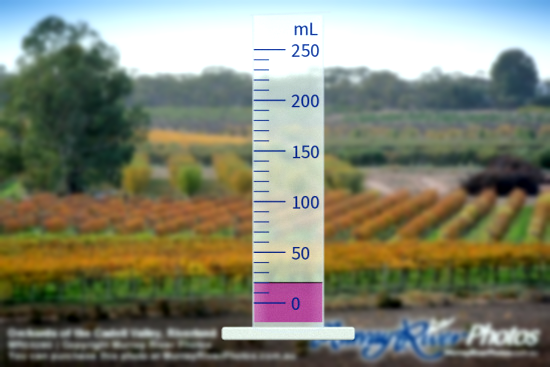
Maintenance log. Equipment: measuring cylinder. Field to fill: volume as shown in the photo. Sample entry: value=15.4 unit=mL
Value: value=20 unit=mL
